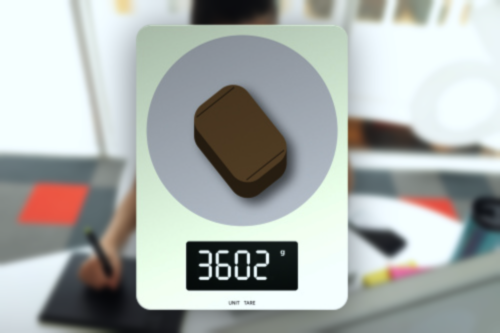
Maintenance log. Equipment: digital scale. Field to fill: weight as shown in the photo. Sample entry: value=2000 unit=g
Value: value=3602 unit=g
